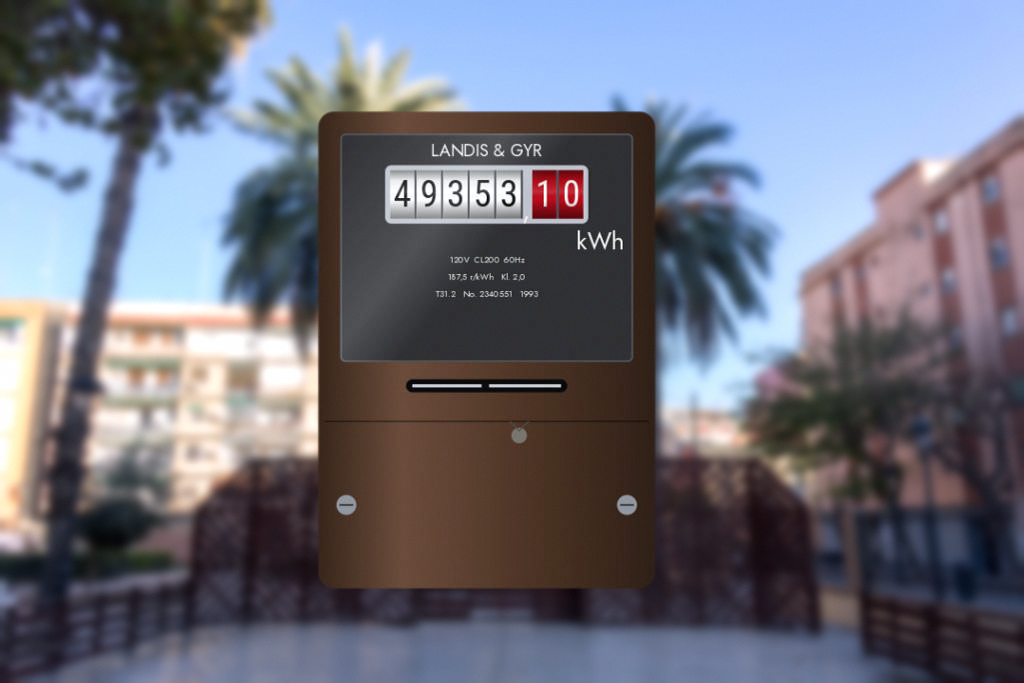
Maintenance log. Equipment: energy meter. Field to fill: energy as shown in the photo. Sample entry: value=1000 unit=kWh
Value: value=49353.10 unit=kWh
